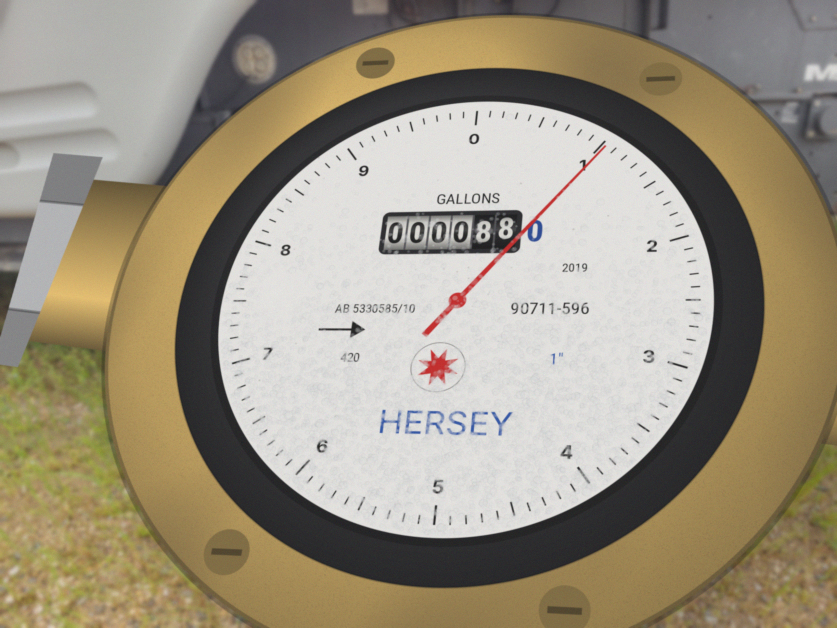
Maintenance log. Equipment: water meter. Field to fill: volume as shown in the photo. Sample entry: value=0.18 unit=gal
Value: value=881.0 unit=gal
